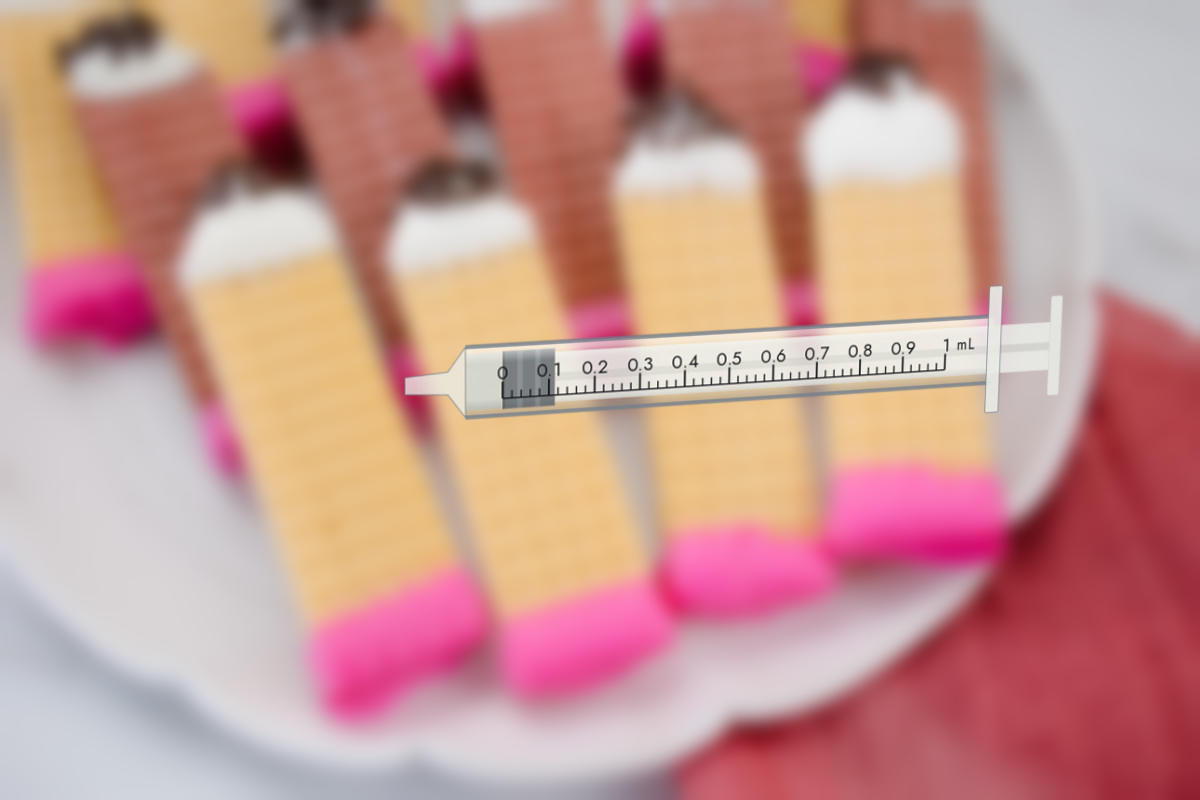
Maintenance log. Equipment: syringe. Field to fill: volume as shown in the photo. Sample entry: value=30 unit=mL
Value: value=0 unit=mL
